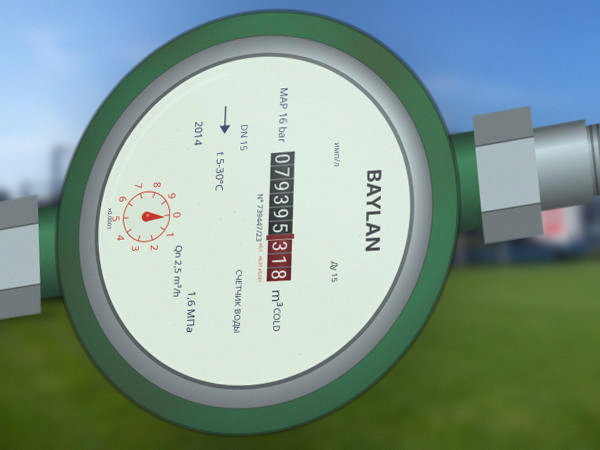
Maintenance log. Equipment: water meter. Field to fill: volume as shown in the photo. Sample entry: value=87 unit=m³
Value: value=79395.3180 unit=m³
